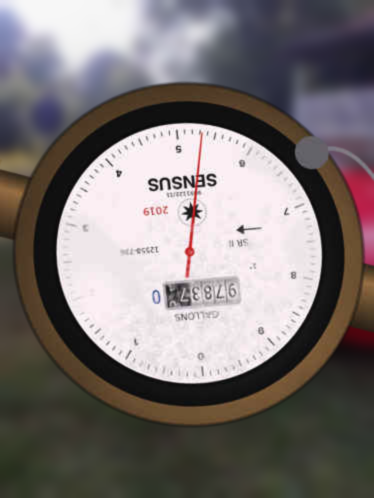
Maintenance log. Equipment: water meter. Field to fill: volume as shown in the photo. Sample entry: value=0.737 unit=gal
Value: value=9783705.3 unit=gal
